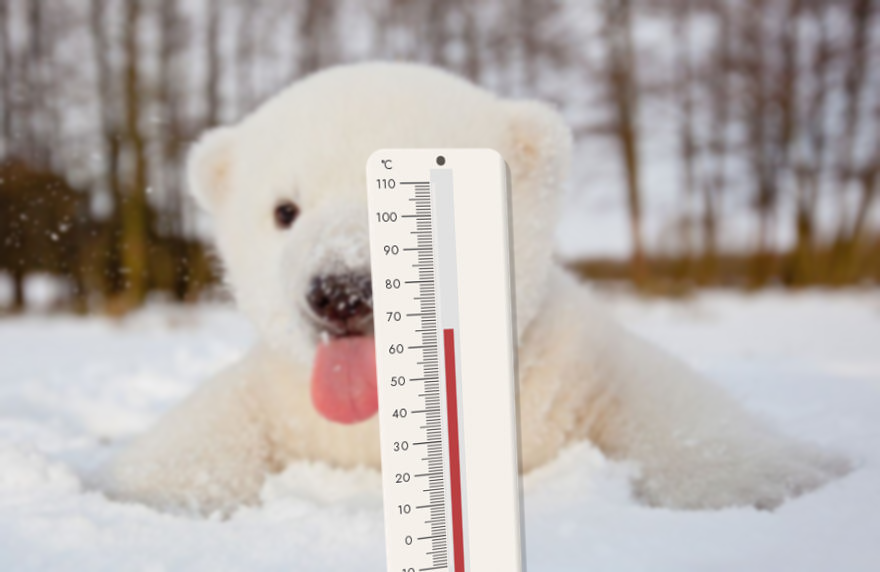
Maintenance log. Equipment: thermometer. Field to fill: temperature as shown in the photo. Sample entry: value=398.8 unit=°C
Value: value=65 unit=°C
